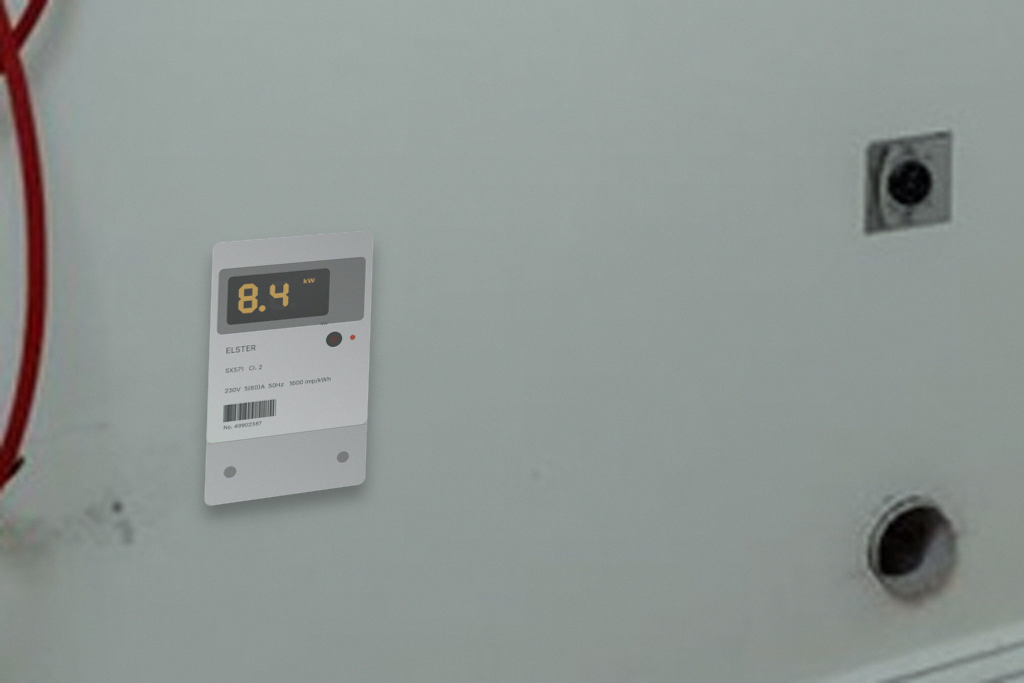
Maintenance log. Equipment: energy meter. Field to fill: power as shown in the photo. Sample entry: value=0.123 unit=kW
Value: value=8.4 unit=kW
